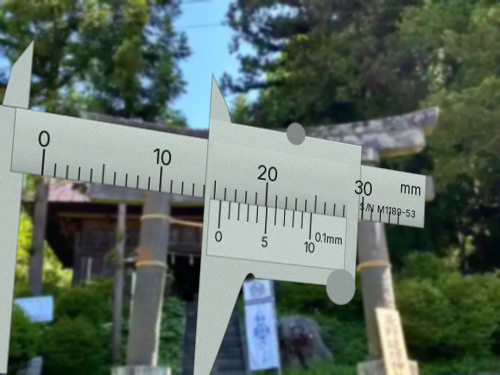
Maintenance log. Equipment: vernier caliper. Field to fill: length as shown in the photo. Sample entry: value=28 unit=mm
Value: value=15.6 unit=mm
